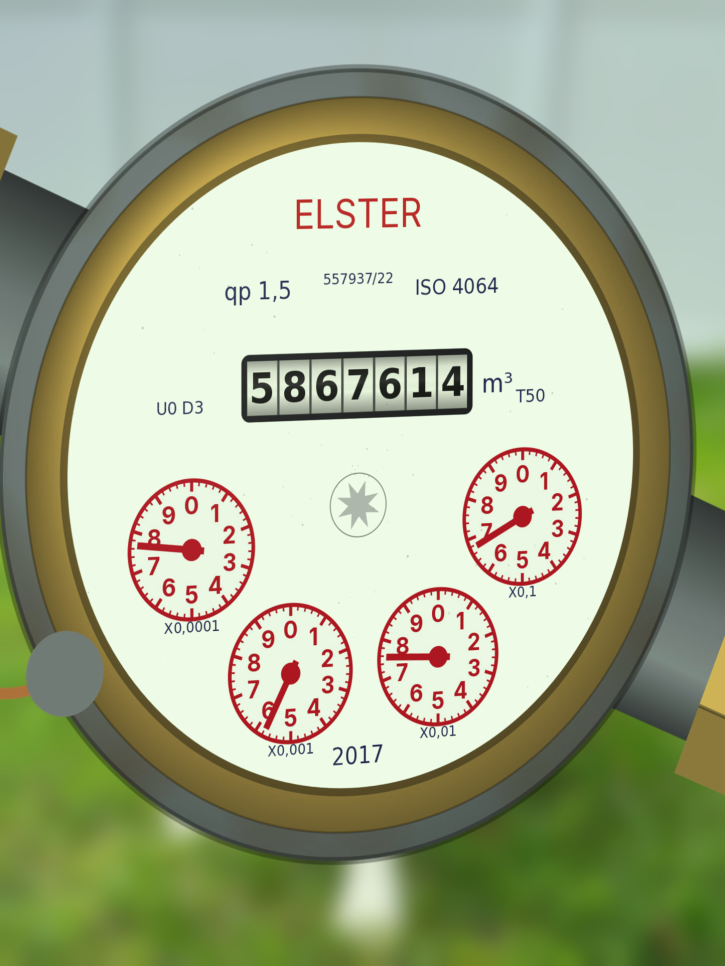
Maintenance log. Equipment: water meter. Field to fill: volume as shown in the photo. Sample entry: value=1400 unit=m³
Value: value=5867614.6757 unit=m³
